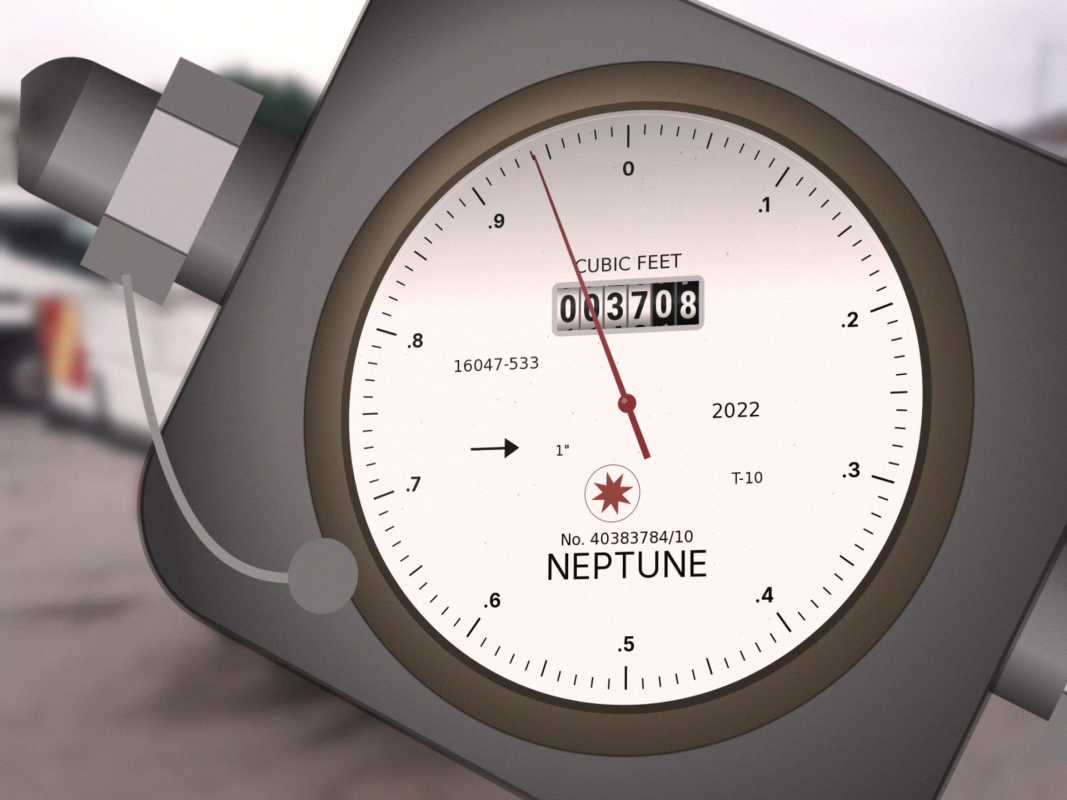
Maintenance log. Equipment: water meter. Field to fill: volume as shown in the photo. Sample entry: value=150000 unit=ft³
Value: value=3707.94 unit=ft³
